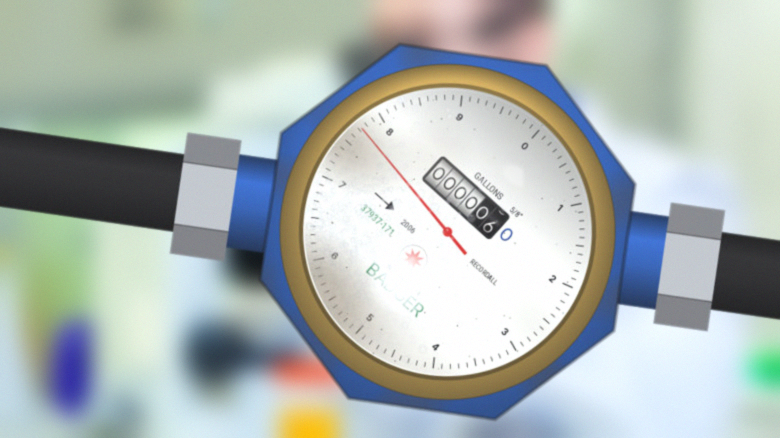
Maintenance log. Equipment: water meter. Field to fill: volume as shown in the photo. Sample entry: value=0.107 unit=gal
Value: value=57.7 unit=gal
